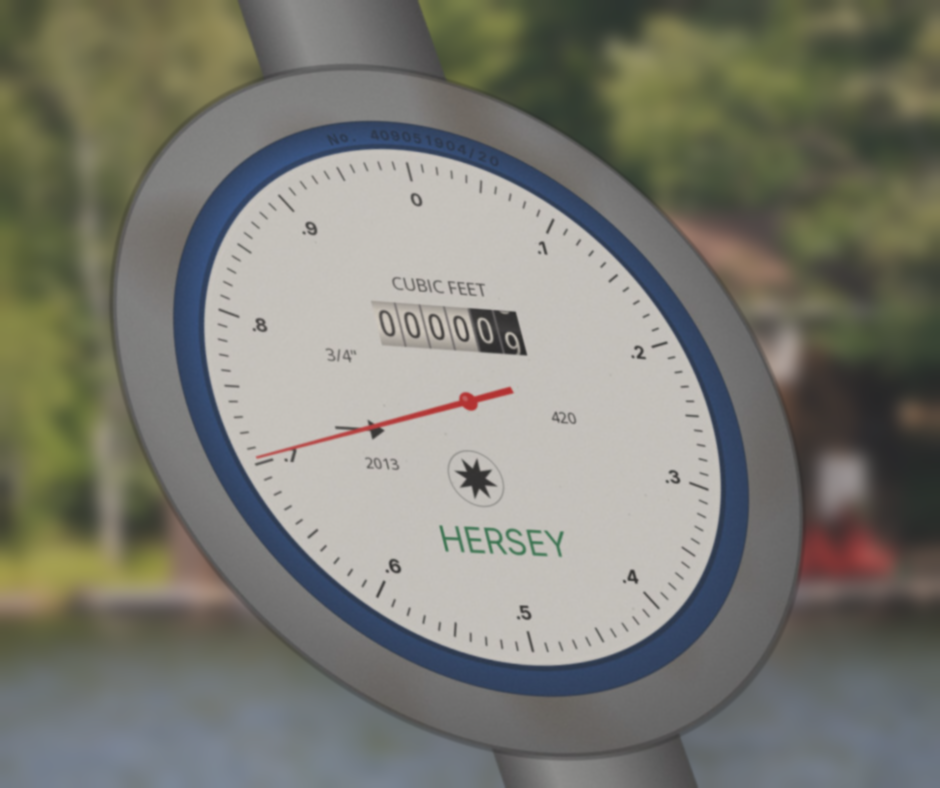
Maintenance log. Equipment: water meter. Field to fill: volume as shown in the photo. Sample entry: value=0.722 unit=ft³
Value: value=8.70 unit=ft³
